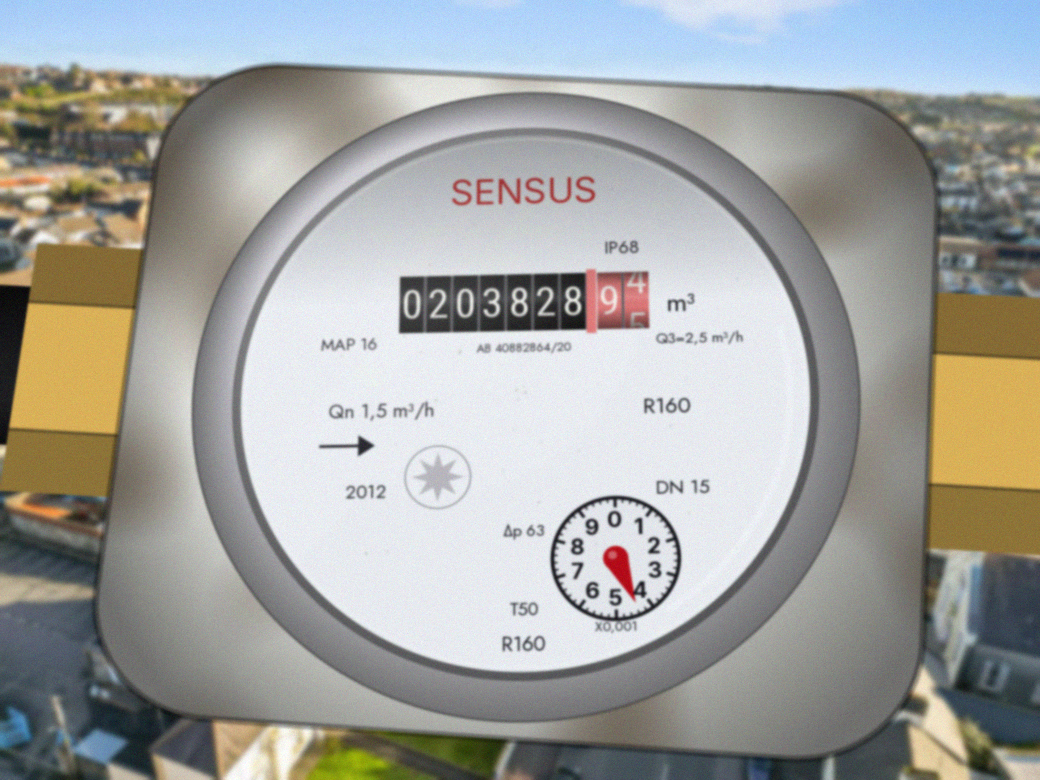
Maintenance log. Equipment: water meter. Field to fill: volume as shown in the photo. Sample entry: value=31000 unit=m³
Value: value=203828.944 unit=m³
